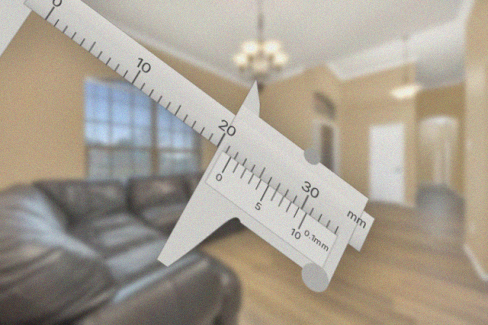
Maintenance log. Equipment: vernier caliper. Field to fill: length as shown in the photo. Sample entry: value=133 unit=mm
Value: value=21.6 unit=mm
